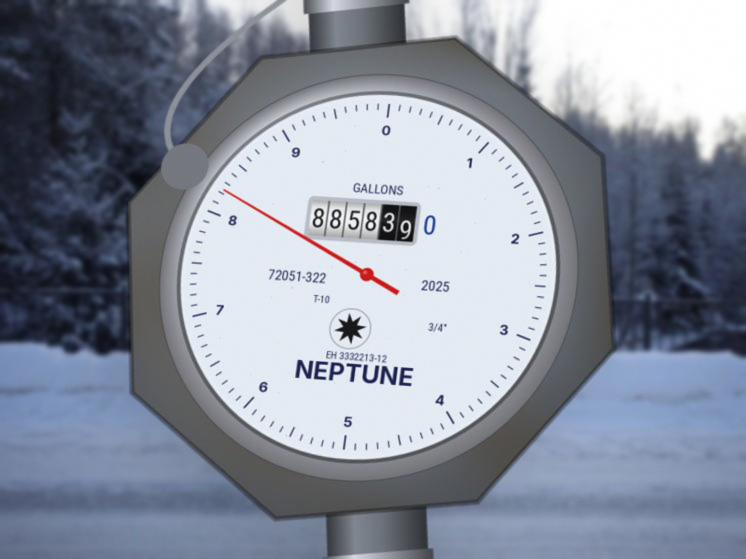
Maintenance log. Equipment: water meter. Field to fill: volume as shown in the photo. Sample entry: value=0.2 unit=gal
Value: value=8858388.2 unit=gal
